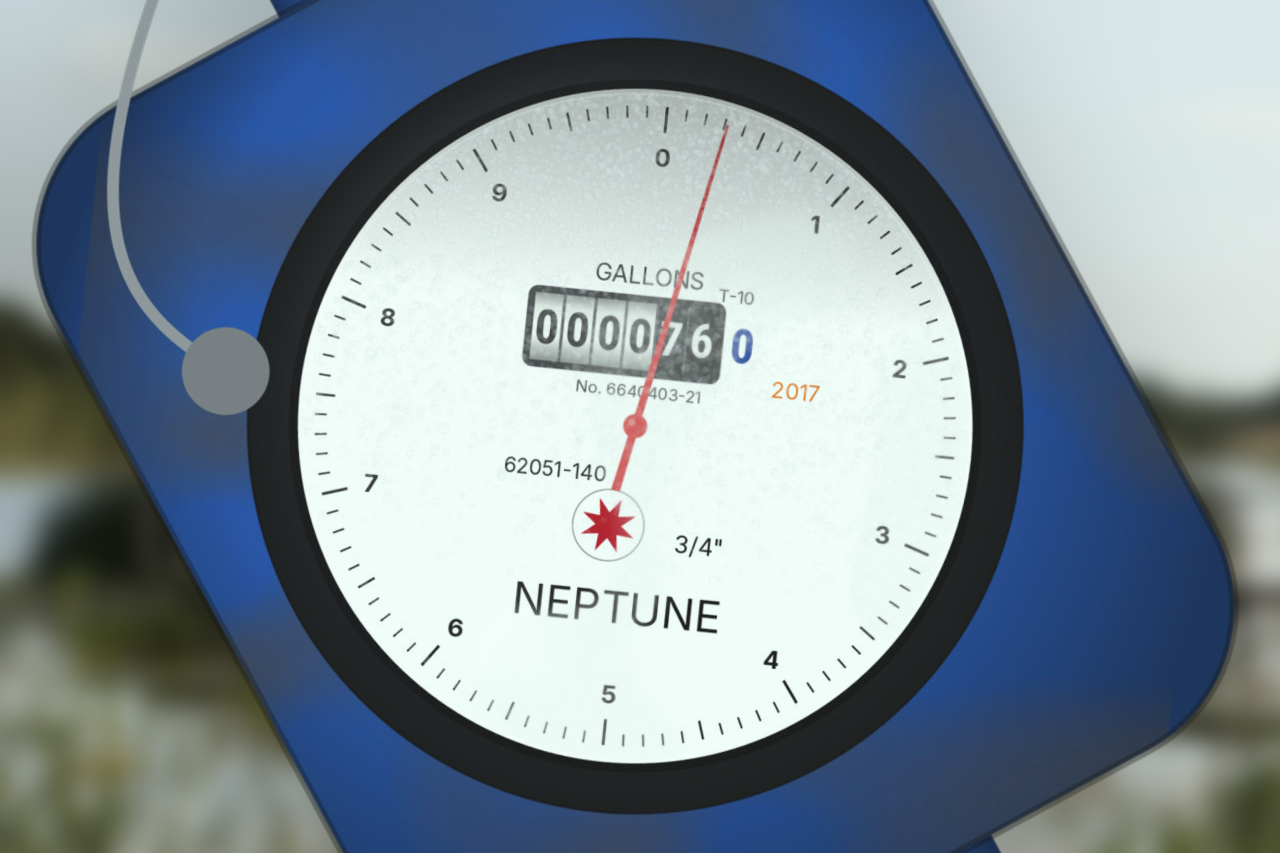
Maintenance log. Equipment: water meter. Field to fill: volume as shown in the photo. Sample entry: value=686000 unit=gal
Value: value=760.3 unit=gal
